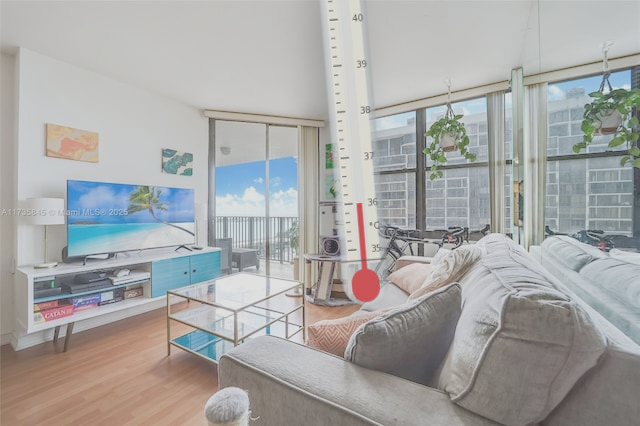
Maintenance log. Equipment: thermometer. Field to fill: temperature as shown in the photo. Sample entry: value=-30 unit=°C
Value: value=36 unit=°C
